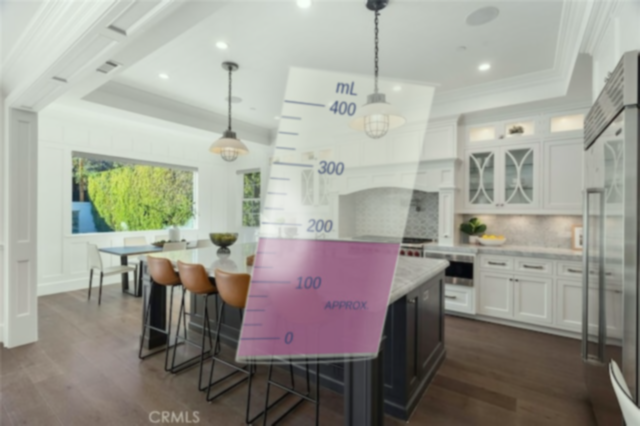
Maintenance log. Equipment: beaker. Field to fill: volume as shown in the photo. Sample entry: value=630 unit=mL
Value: value=175 unit=mL
